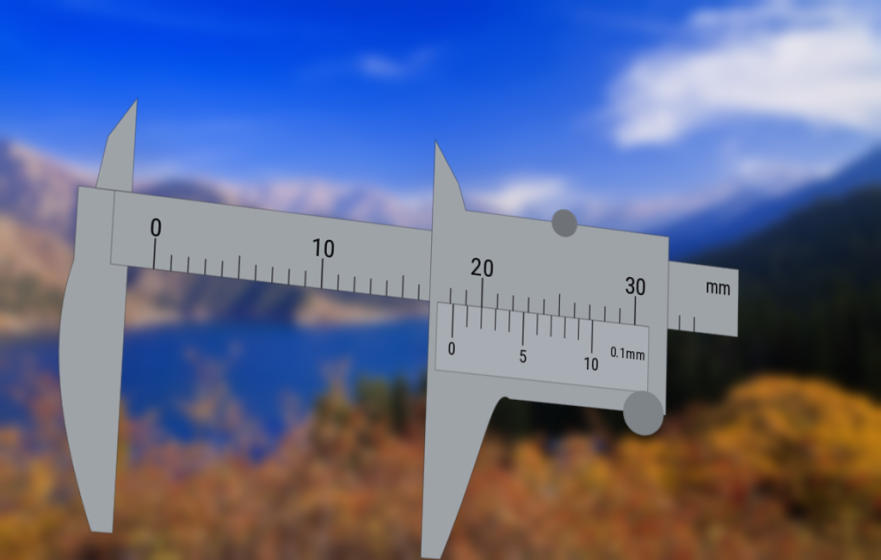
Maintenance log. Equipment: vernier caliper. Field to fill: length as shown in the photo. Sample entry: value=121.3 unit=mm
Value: value=18.2 unit=mm
